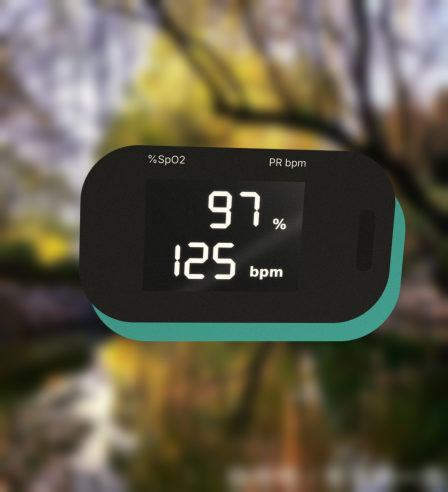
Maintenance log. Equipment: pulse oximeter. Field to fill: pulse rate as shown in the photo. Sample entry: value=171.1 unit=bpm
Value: value=125 unit=bpm
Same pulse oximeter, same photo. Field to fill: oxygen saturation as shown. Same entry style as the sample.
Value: value=97 unit=%
